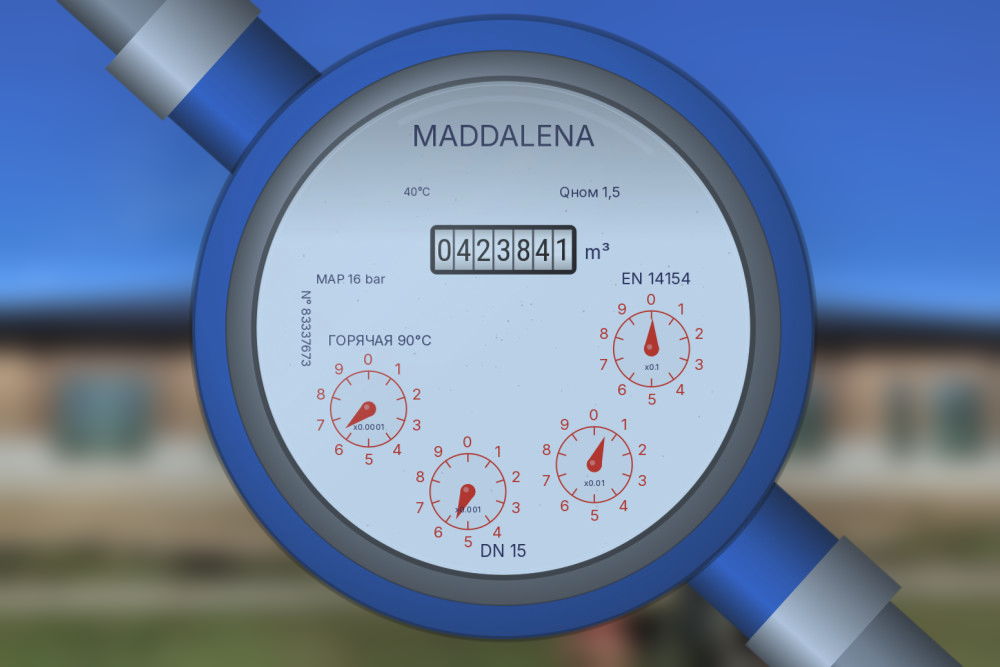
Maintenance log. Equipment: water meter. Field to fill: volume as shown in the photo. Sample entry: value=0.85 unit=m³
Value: value=423841.0056 unit=m³
